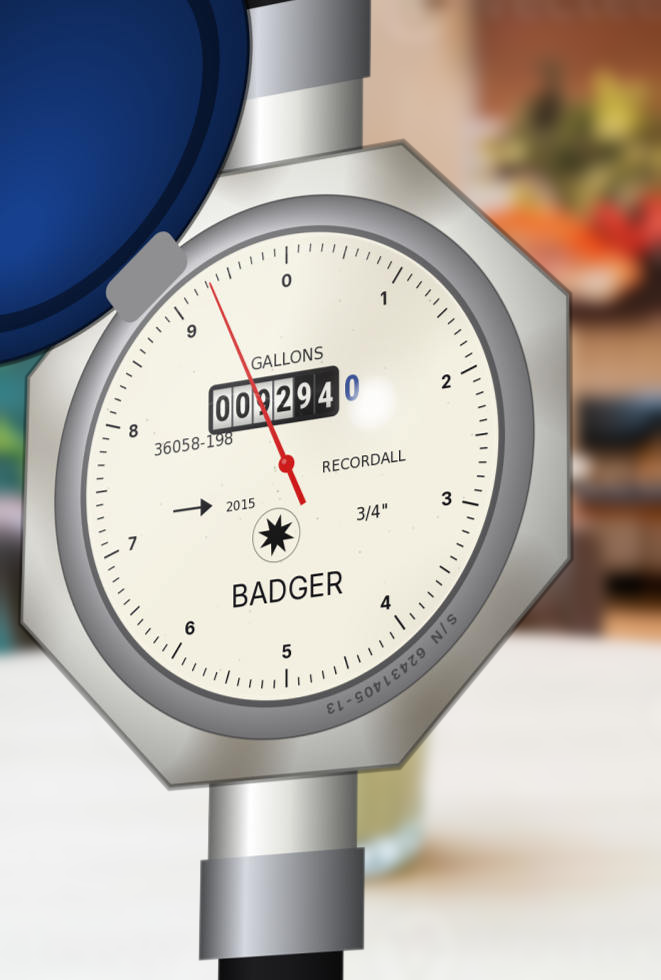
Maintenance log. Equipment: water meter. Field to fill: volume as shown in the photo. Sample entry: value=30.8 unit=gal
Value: value=92939.3 unit=gal
